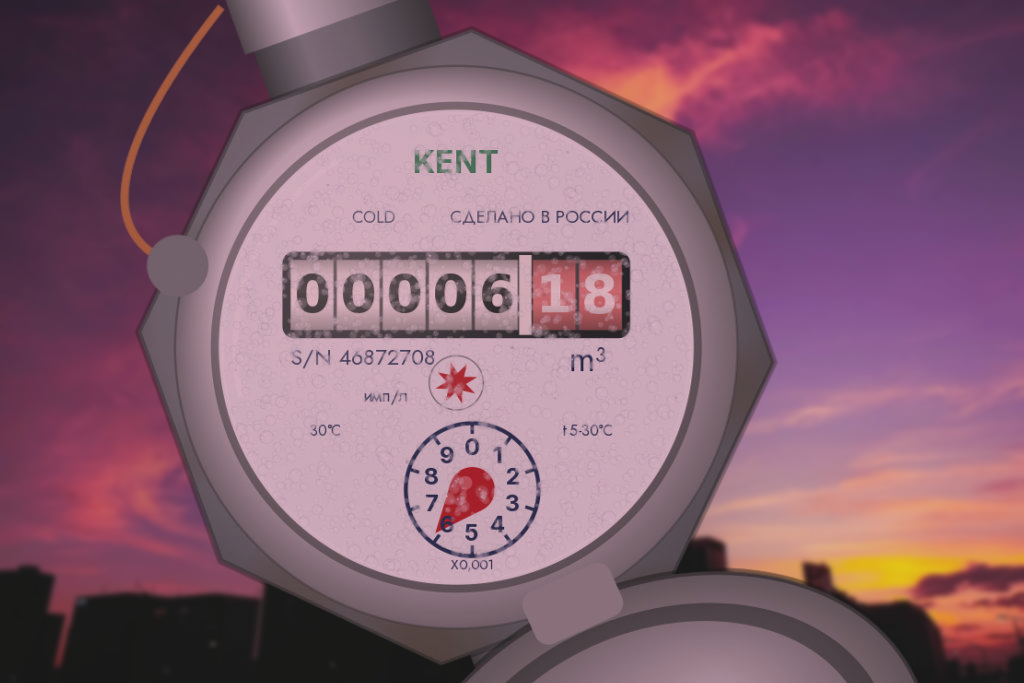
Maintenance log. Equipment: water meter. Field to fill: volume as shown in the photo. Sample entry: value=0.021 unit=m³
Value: value=6.186 unit=m³
